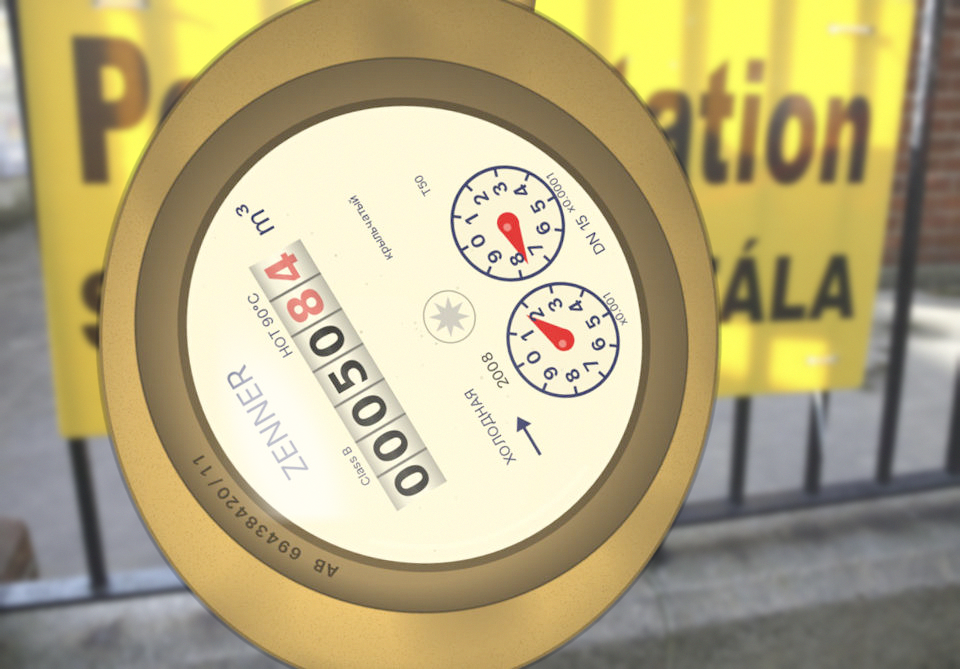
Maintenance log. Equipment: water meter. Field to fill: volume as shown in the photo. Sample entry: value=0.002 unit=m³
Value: value=50.8417 unit=m³
